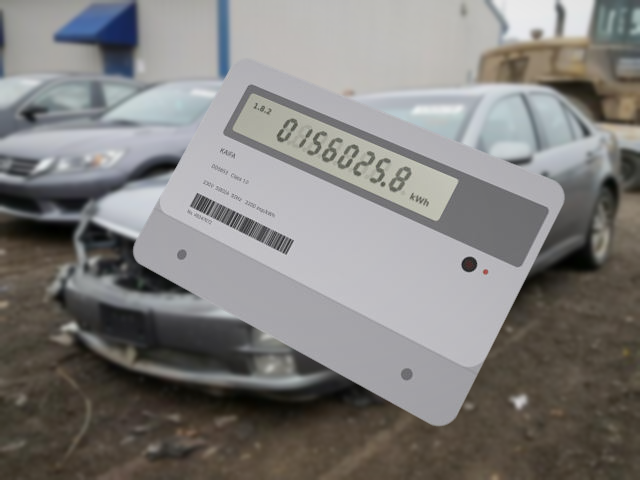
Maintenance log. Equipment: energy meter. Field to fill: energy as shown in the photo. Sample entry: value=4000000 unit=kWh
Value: value=156025.8 unit=kWh
